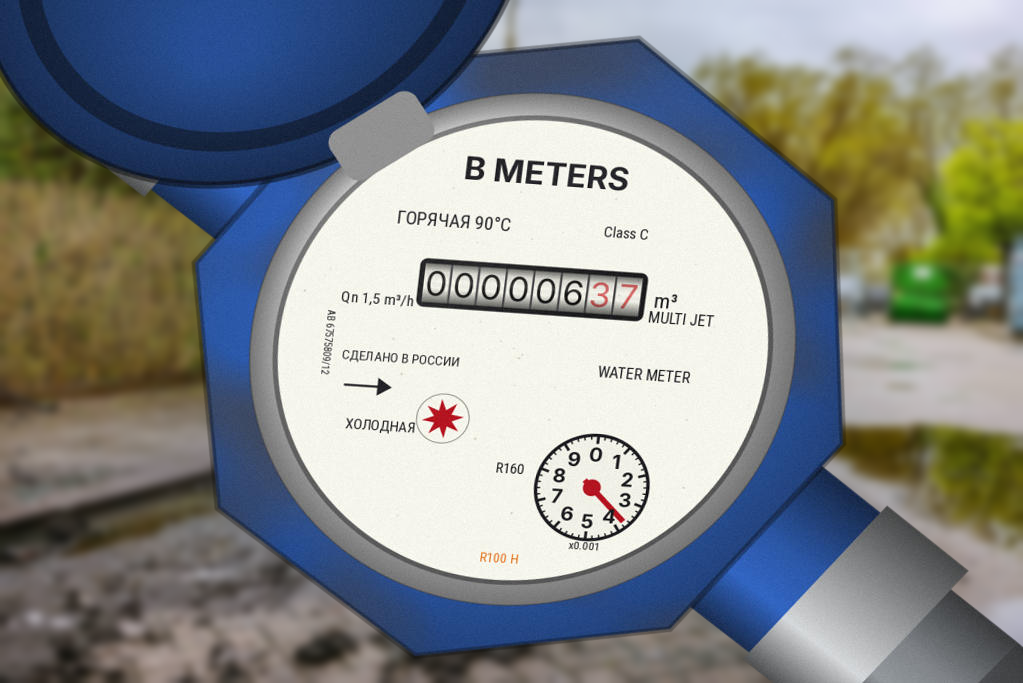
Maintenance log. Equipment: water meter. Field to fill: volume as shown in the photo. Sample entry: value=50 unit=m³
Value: value=6.373 unit=m³
